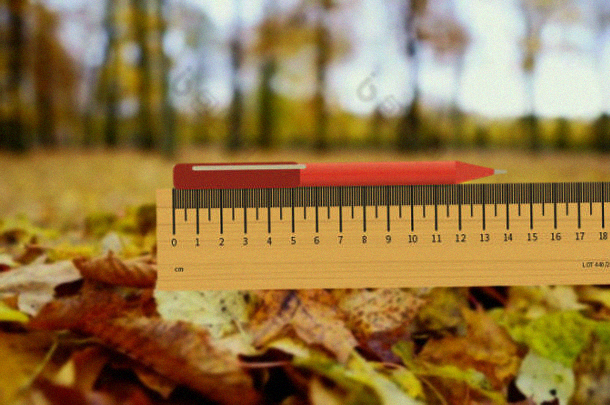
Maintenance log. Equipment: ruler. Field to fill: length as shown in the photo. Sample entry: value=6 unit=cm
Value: value=14 unit=cm
